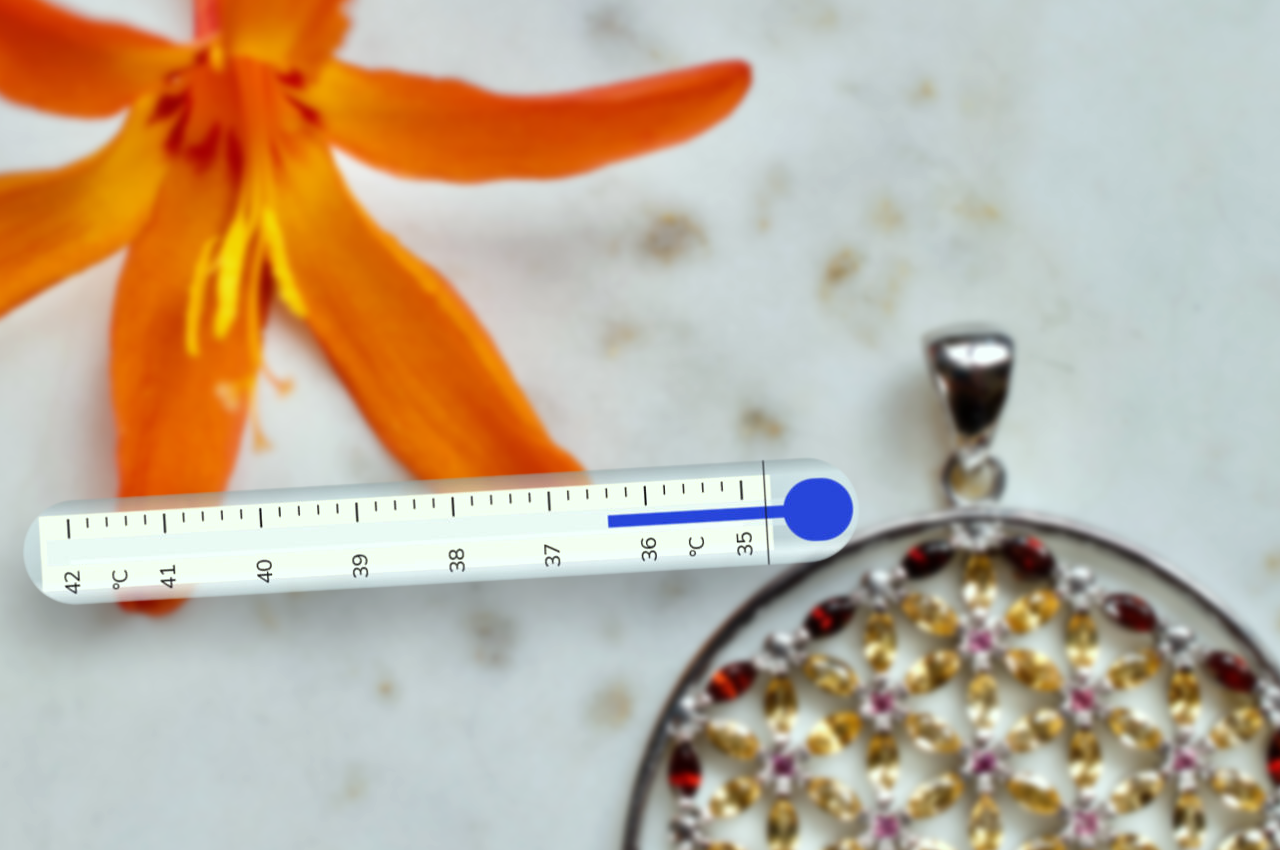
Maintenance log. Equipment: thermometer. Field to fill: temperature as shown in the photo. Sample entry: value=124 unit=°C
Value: value=36.4 unit=°C
